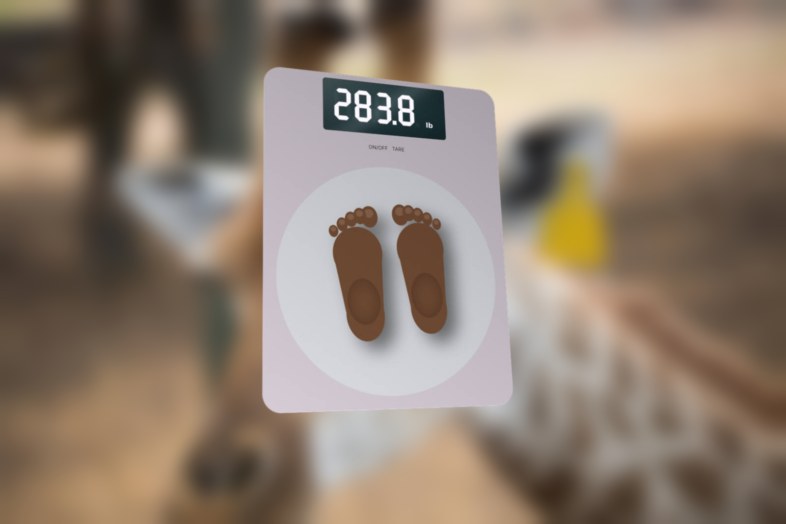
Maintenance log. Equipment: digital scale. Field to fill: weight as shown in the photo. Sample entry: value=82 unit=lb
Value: value=283.8 unit=lb
